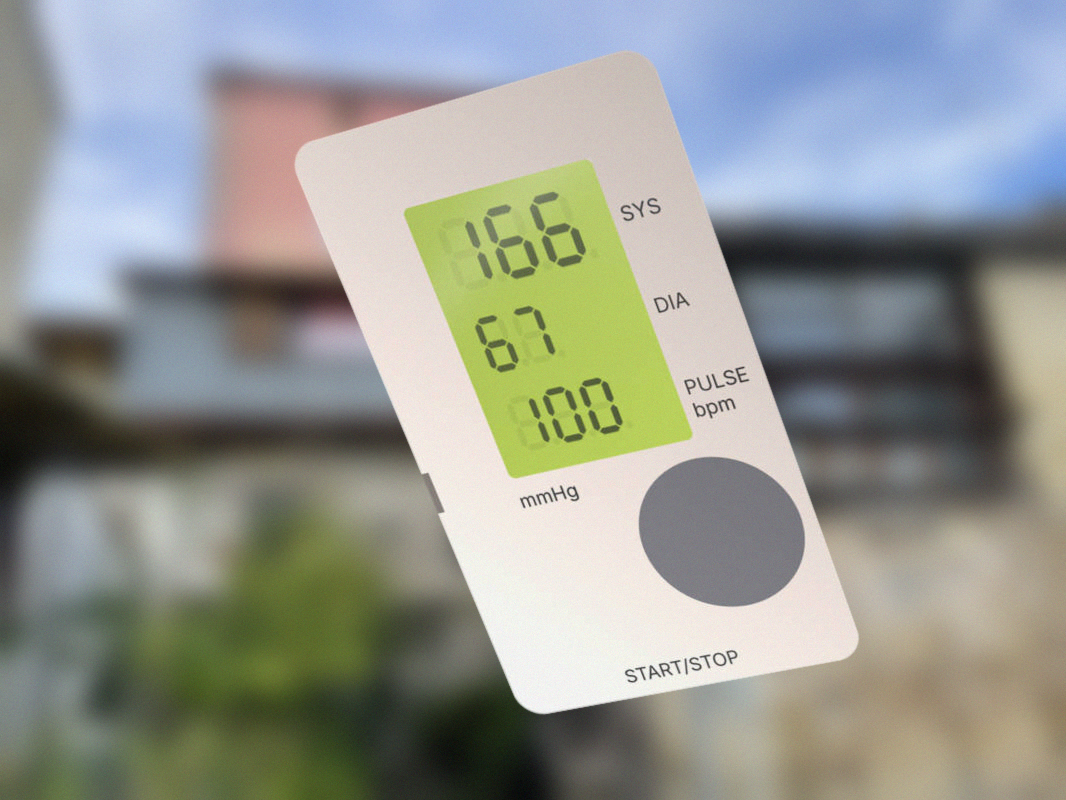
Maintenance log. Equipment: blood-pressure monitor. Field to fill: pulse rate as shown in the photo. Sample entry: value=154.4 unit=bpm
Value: value=100 unit=bpm
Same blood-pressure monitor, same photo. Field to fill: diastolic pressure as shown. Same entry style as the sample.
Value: value=67 unit=mmHg
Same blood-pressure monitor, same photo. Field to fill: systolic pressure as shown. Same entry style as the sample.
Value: value=166 unit=mmHg
